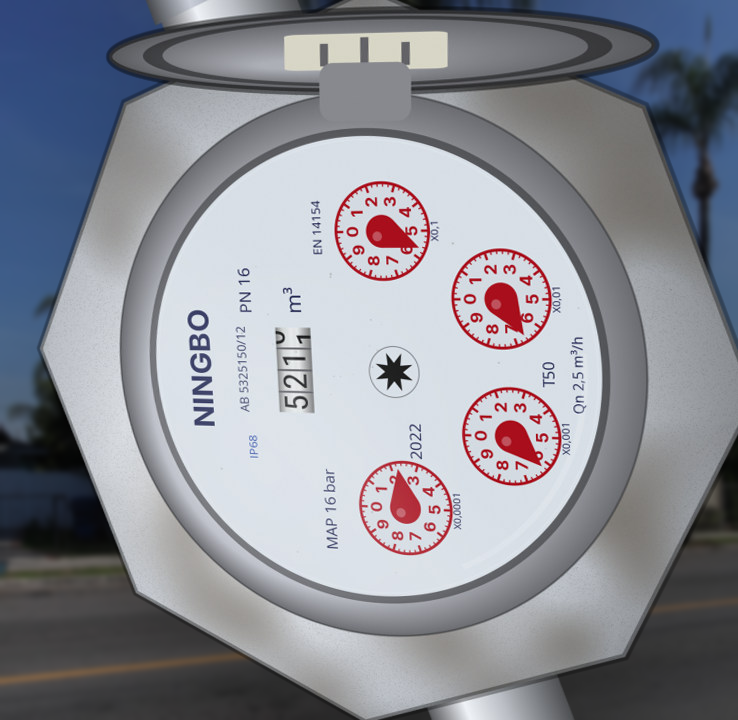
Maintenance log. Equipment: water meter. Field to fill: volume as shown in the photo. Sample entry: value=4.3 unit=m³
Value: value=5210.5662 unit=m³
